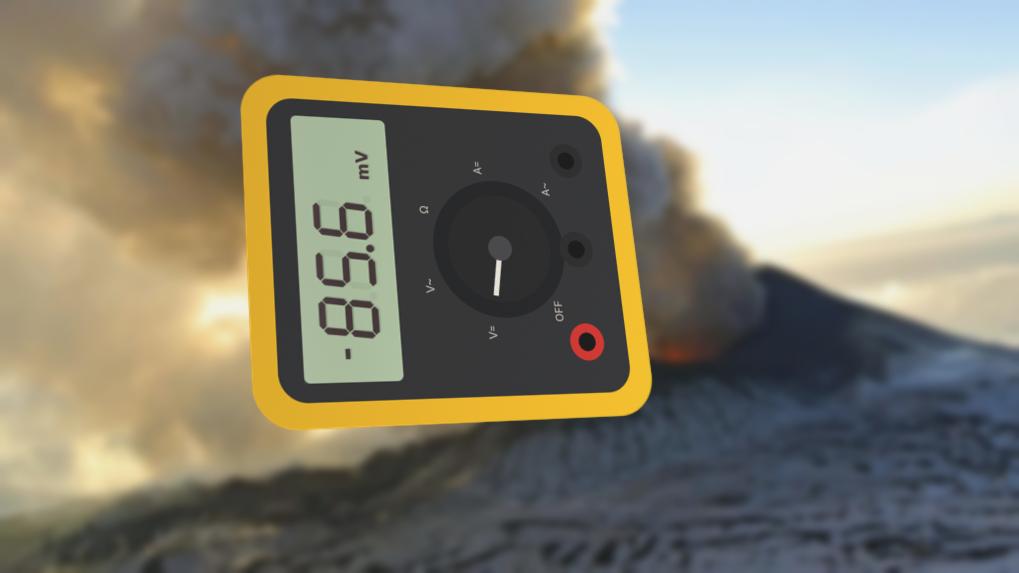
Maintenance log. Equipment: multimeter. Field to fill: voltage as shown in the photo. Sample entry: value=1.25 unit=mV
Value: value=-85.6 unit=mV
